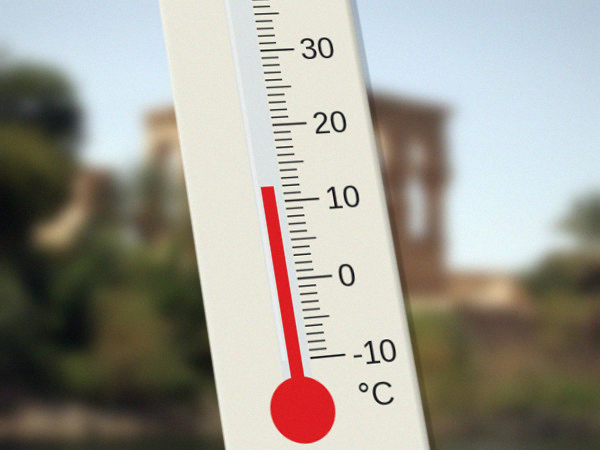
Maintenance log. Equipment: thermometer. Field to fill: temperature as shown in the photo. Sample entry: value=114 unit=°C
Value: value=12 unit=°C
